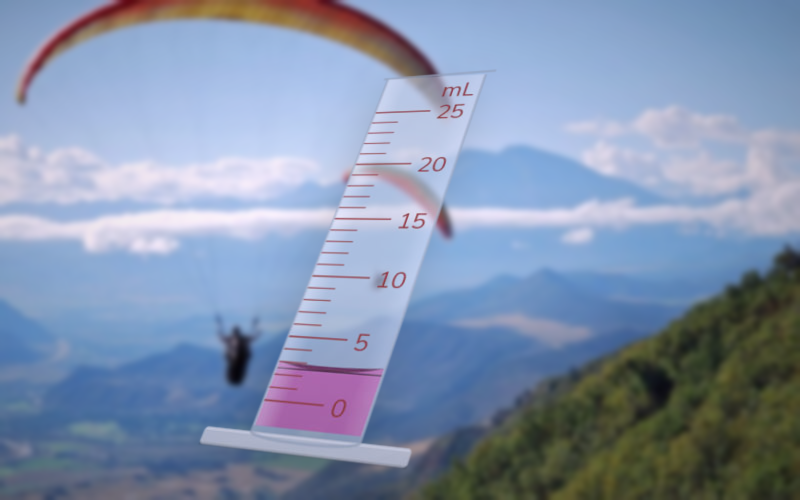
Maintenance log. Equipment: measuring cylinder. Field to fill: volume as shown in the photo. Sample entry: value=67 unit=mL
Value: value=2.5 unit=mL
